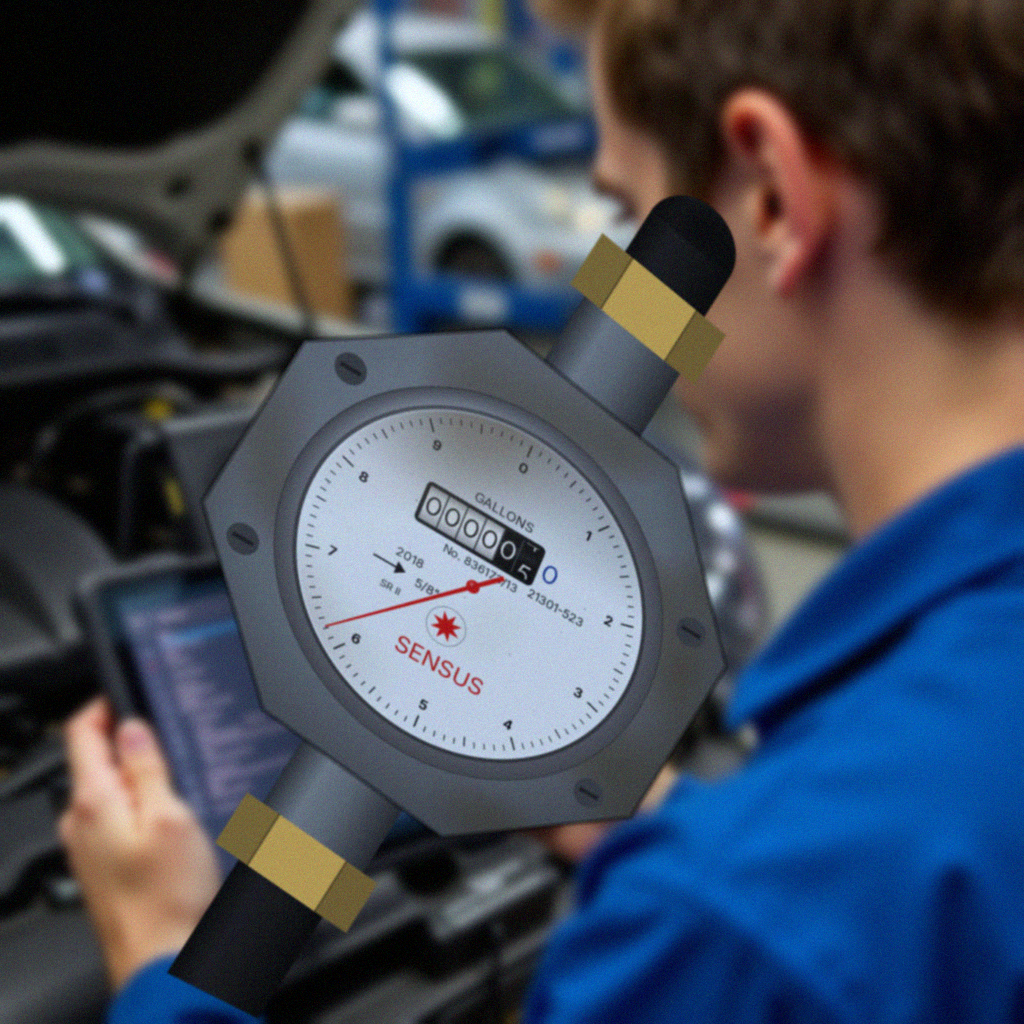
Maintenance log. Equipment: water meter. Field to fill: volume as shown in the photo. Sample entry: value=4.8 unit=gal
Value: value=46.2 unit=gal
